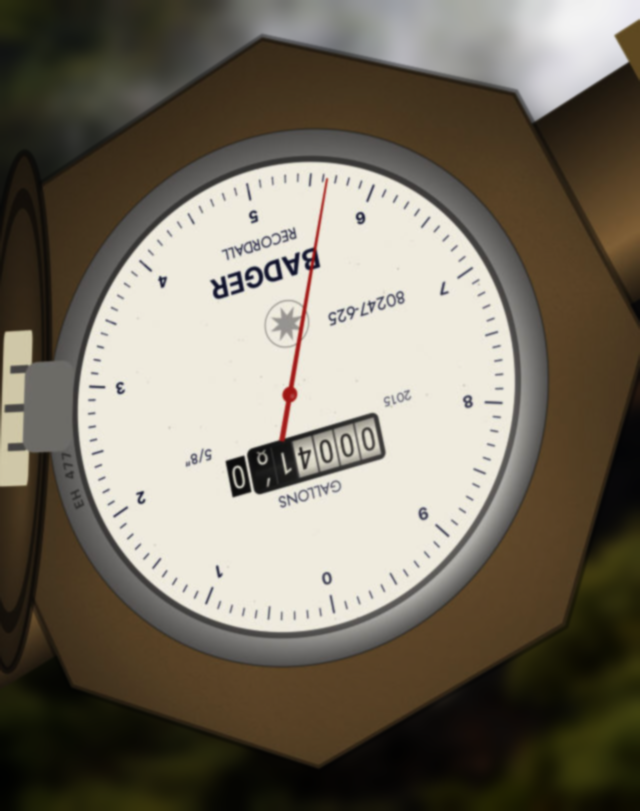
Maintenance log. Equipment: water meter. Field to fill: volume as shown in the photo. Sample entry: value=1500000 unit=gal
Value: value=4175.6 unit=gal
